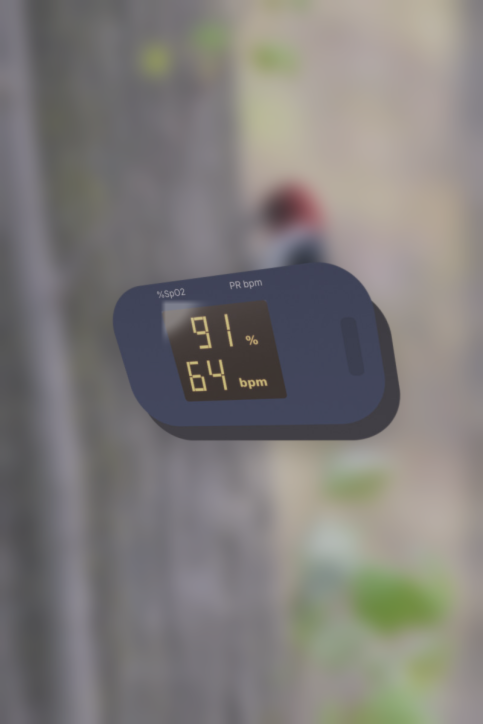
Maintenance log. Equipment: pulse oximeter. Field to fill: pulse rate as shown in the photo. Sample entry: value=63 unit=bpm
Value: value=64 unit=bpm
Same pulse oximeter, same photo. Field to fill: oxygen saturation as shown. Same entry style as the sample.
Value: value=91 unit=%
